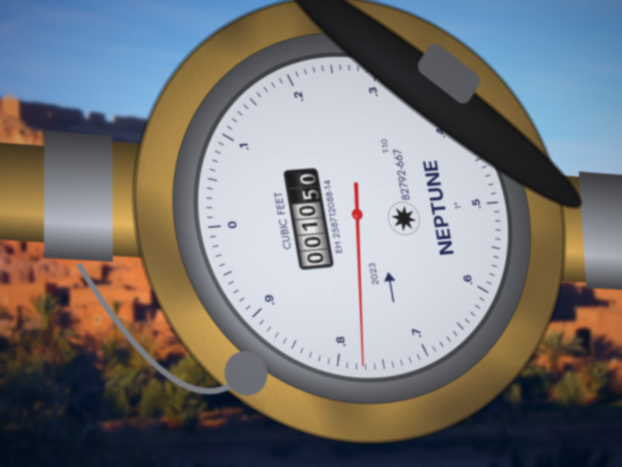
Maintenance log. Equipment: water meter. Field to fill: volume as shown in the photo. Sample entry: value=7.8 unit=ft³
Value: value=1049.77 unit=ft³
